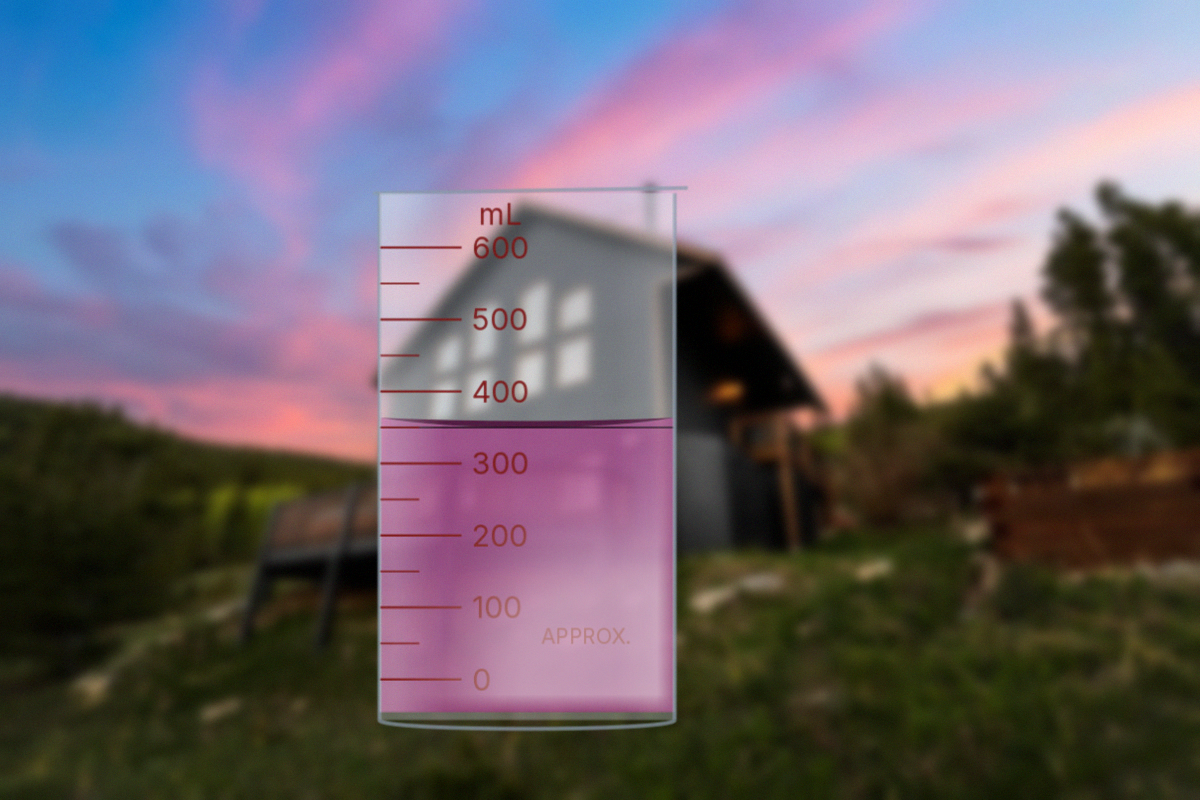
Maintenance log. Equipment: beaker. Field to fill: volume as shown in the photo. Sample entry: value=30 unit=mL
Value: value=350 unit=mL
